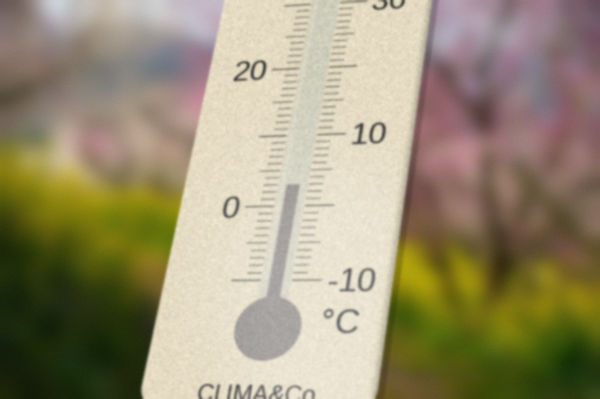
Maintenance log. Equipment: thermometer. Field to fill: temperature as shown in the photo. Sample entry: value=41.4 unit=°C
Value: value=3 unit=°C
